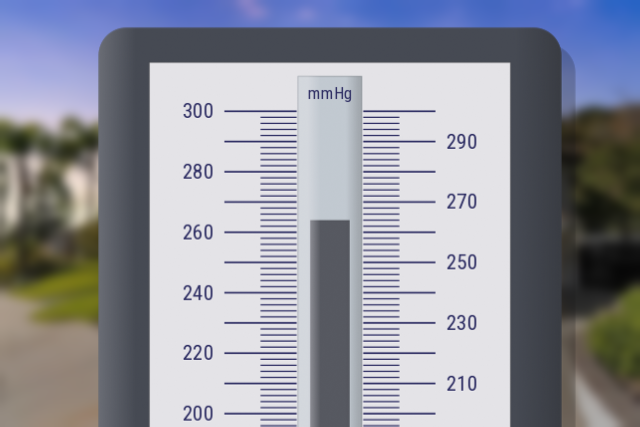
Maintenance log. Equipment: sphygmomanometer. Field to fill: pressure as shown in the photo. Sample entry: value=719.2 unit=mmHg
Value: value=264 unit=mmHg
